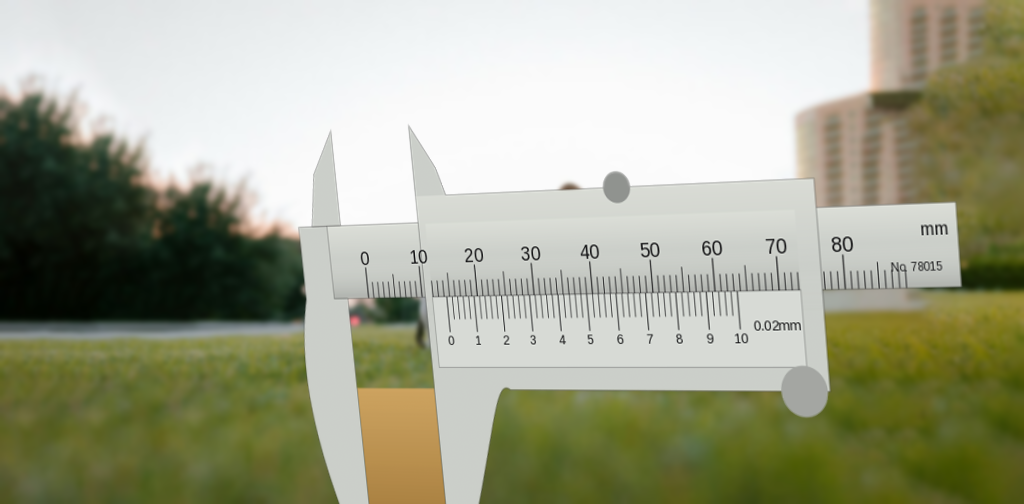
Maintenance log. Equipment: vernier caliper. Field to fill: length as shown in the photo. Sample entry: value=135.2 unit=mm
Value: value=14.5 unit=mm
